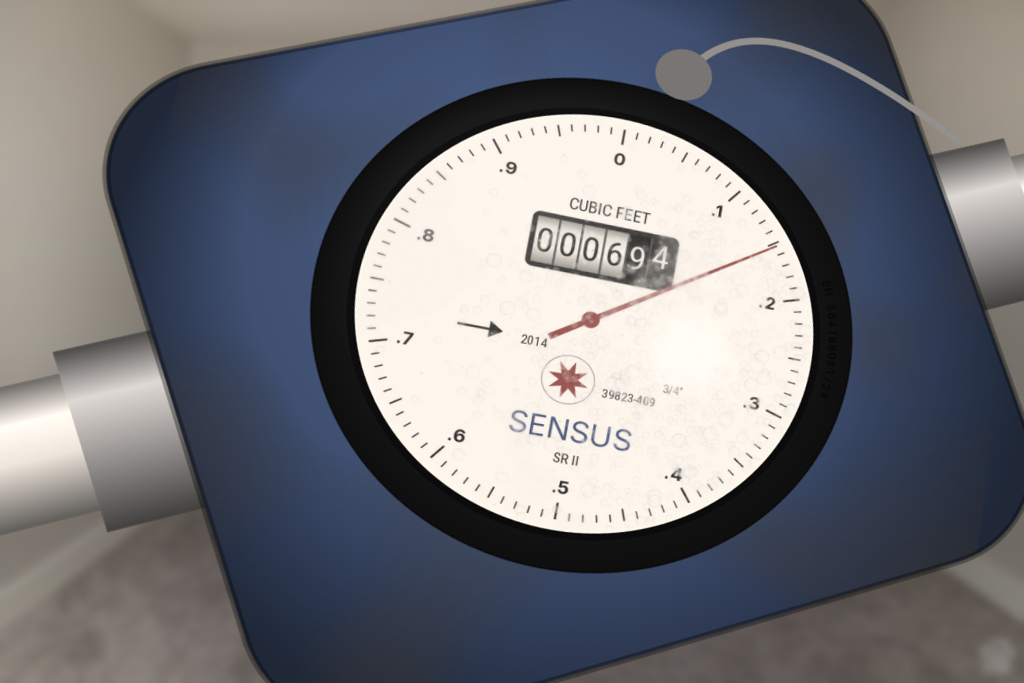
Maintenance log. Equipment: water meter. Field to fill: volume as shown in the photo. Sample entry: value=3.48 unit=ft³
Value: value=694.15 unit=ft³
